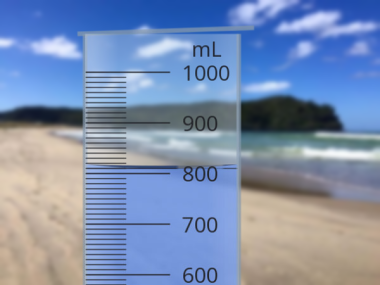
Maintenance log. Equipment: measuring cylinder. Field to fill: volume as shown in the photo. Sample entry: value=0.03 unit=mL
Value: value=810 unit=mL
